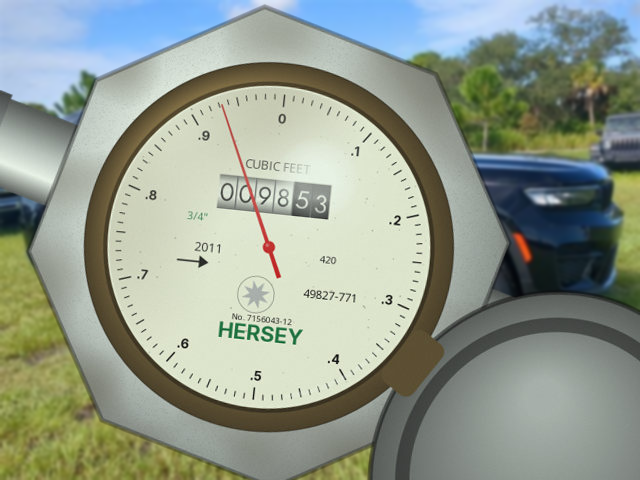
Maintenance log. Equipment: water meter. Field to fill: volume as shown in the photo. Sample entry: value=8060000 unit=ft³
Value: value=9852.93 unit=ft³
